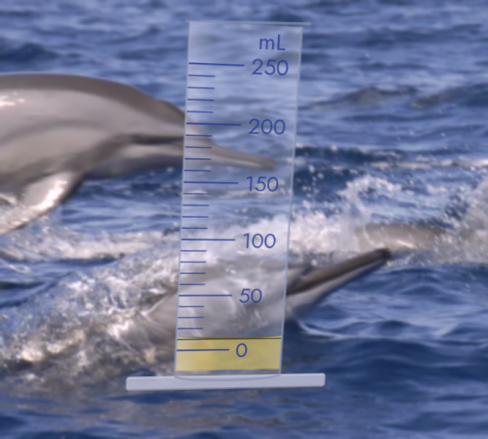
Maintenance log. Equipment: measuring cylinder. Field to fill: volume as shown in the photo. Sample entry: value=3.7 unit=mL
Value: value=10 unit=mL
